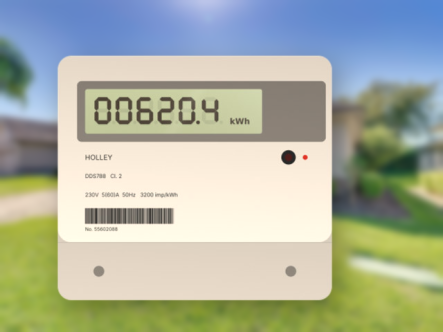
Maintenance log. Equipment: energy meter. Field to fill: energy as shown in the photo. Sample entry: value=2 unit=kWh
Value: value=620.4 unit=kWh
